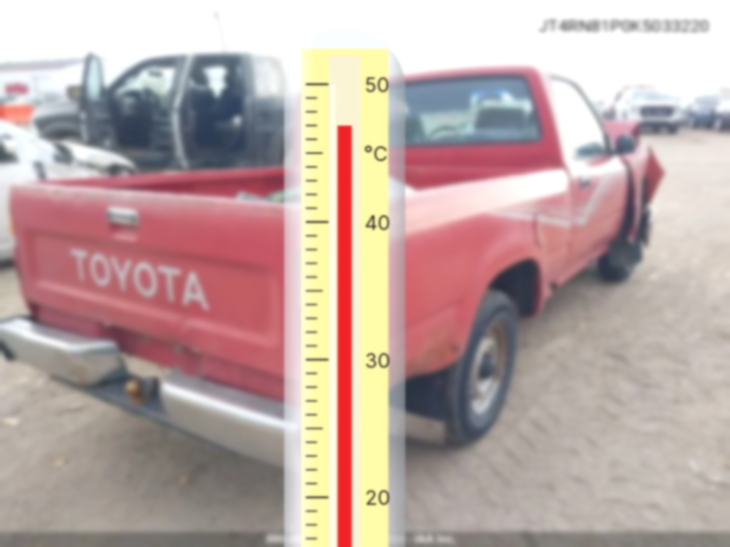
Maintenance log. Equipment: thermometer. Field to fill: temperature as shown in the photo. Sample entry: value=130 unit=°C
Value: value=47 unit=°C
